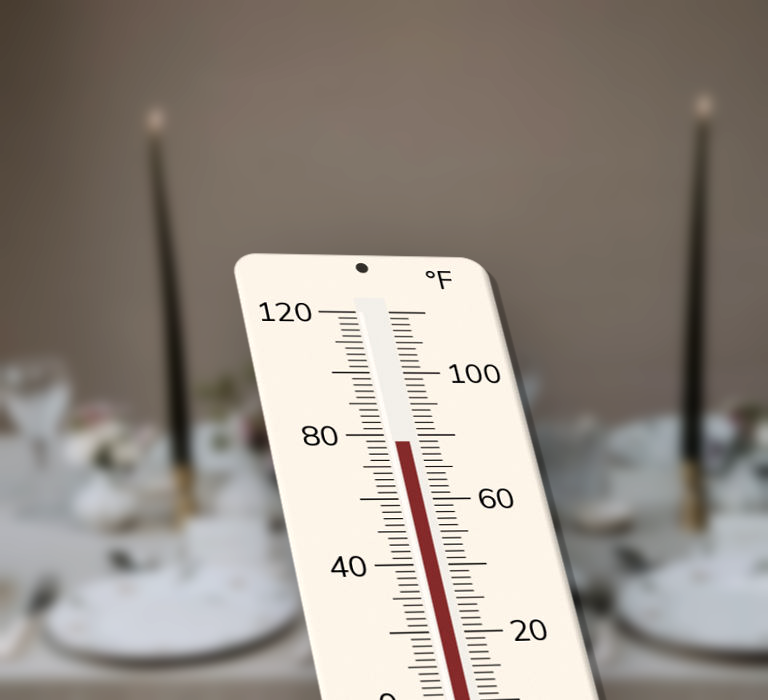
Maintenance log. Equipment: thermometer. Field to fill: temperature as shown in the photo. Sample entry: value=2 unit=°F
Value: value=78 unit=°F
